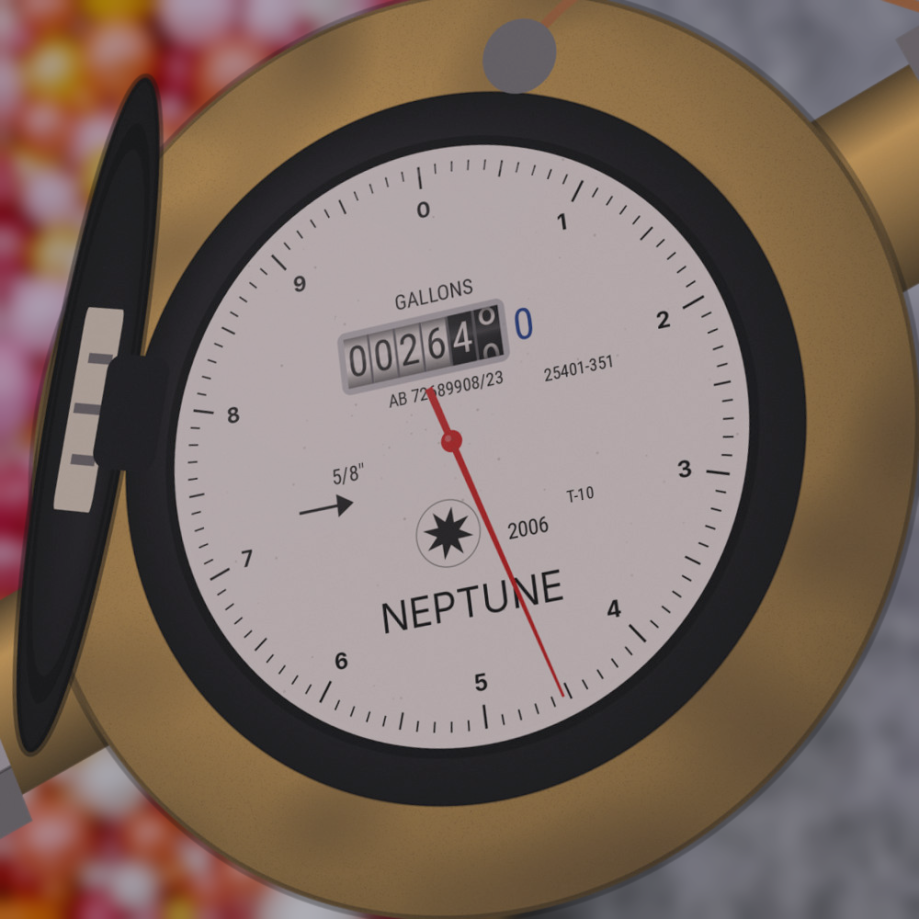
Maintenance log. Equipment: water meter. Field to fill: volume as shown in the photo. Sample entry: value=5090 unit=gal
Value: value=26484.5 unit=gal
